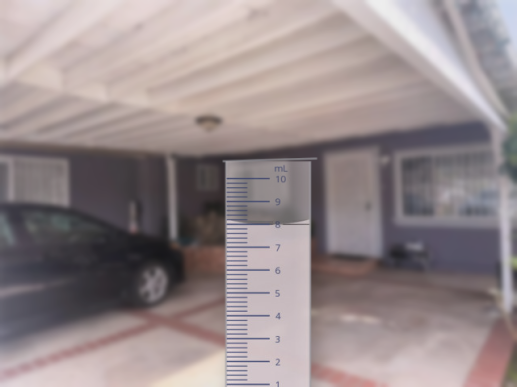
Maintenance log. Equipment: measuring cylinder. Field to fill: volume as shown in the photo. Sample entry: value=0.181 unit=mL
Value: value=8 unit=mL
